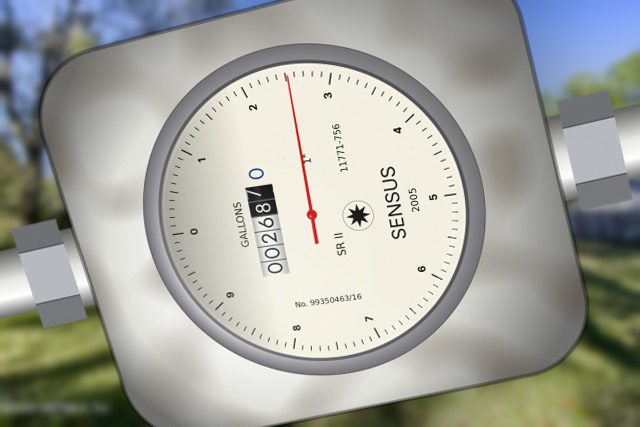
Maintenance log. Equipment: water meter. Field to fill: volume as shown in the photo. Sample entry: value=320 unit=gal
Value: value=26872.5 unit=gal
